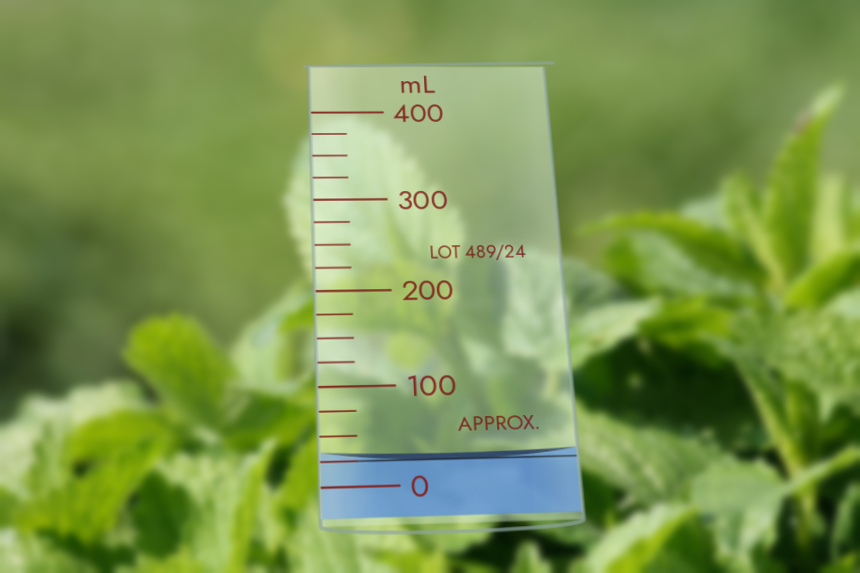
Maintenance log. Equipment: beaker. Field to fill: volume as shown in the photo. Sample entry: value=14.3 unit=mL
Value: value=25 unit=mL
